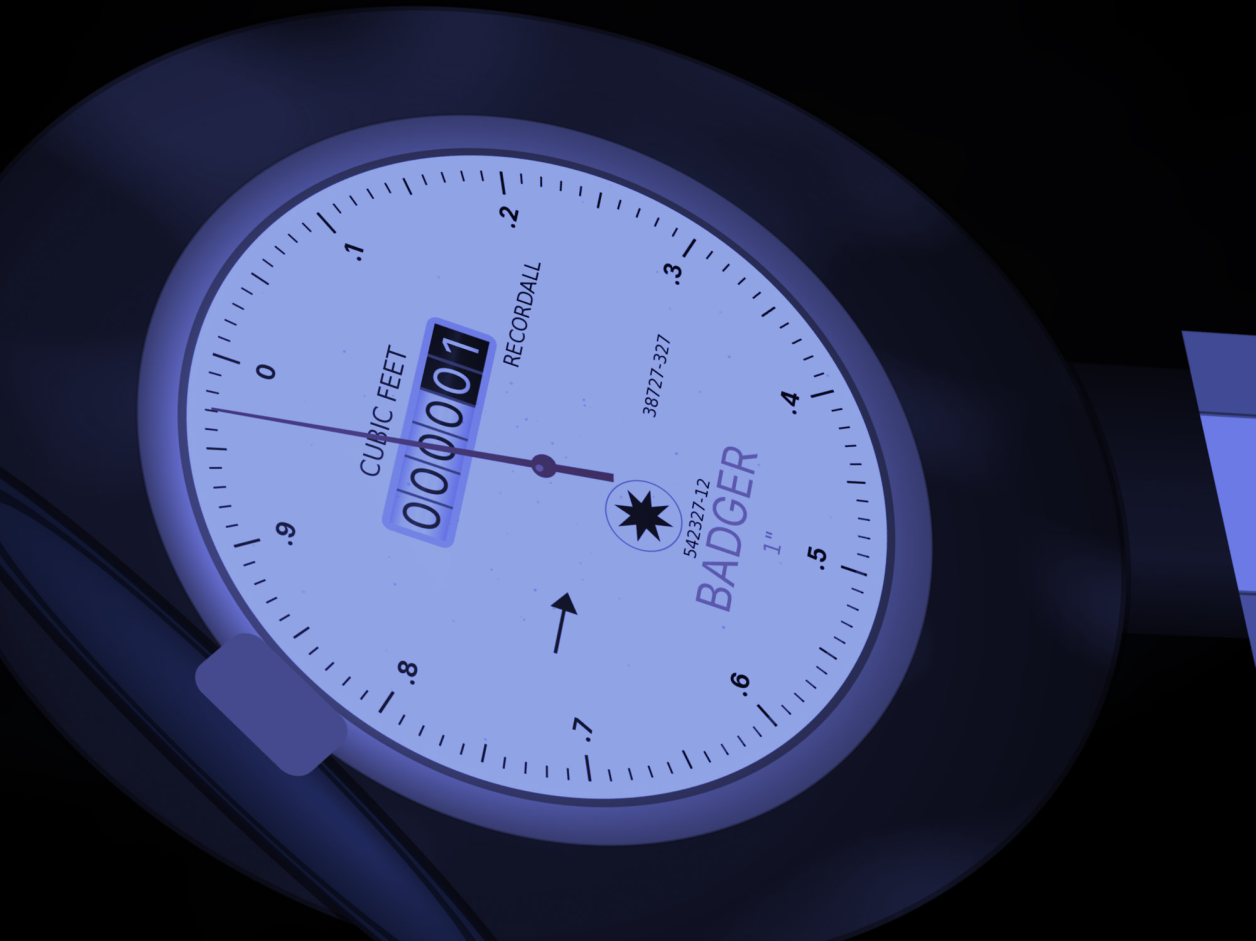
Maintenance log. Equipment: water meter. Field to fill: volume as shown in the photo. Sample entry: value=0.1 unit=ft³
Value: value=0.97 unit=ft³
